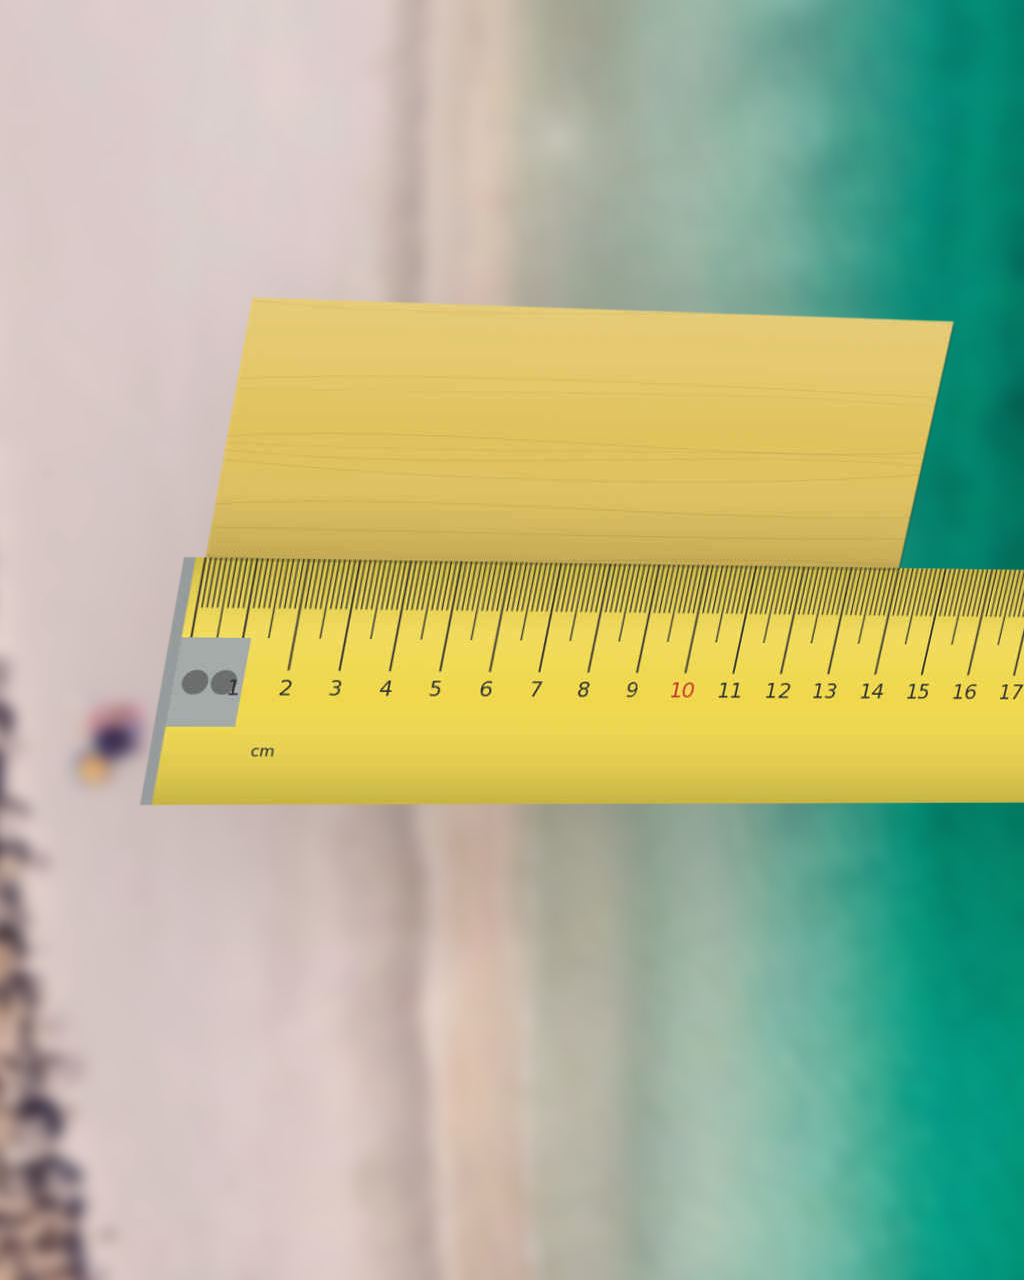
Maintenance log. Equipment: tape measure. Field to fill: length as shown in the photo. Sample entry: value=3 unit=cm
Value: value=14 unit=cm
